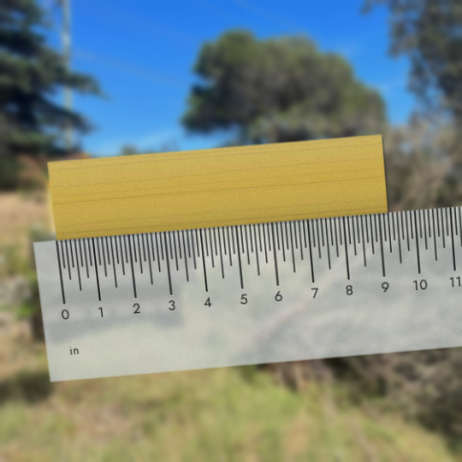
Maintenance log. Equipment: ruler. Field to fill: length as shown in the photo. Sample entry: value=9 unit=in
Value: value=9.25 unit=in
